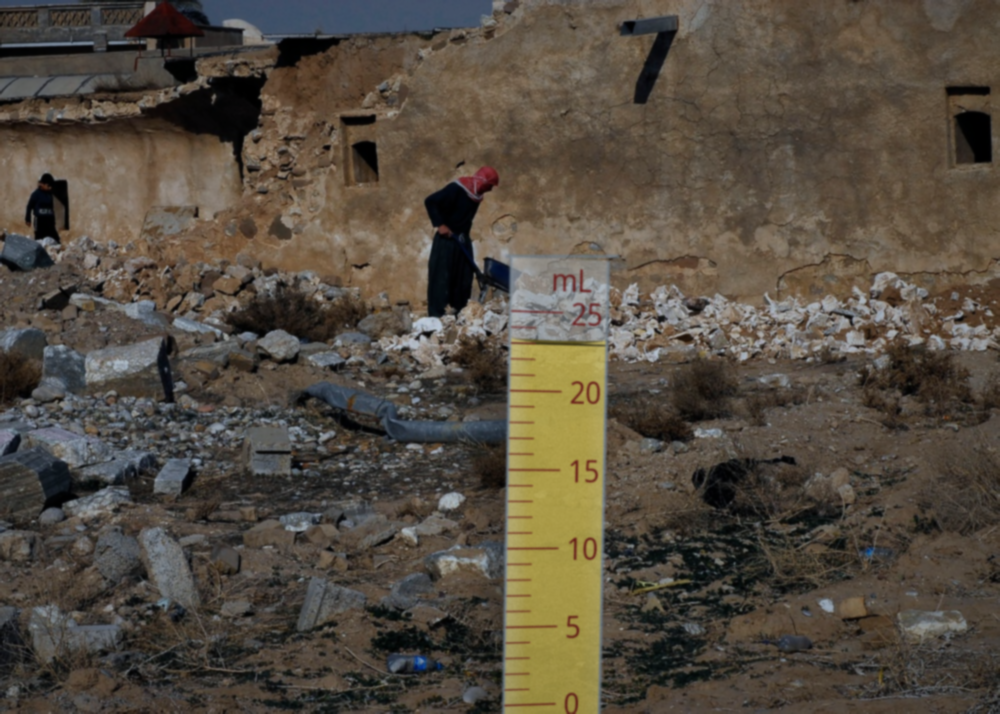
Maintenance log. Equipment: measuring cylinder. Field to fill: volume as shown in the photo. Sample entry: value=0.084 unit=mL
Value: value=23 unit=mL
